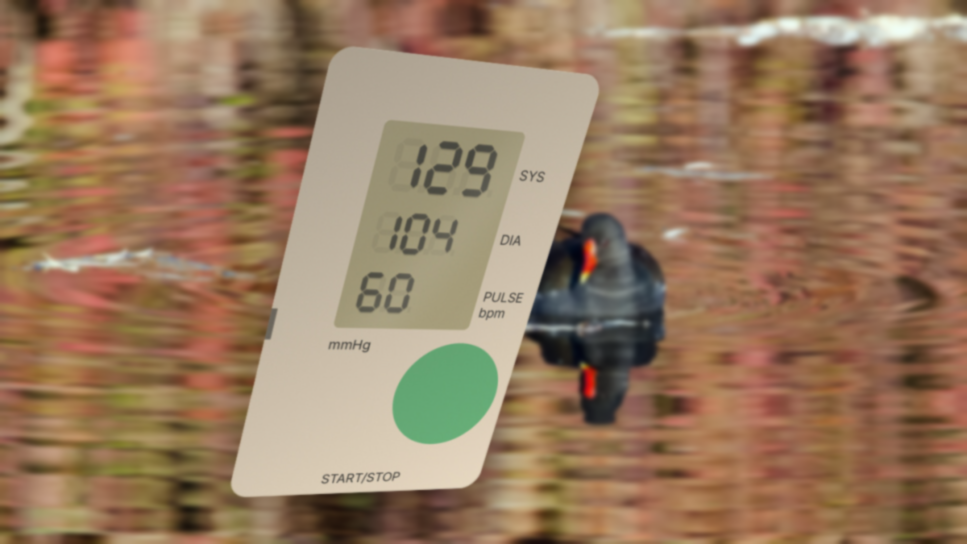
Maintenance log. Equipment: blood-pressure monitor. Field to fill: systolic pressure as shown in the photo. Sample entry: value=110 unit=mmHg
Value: value=129 unit=mmHg
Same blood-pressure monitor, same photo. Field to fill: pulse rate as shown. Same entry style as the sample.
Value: value=60 unit=bpm
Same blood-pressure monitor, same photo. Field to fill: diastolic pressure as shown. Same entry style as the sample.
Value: value=104 unit=mmHg
